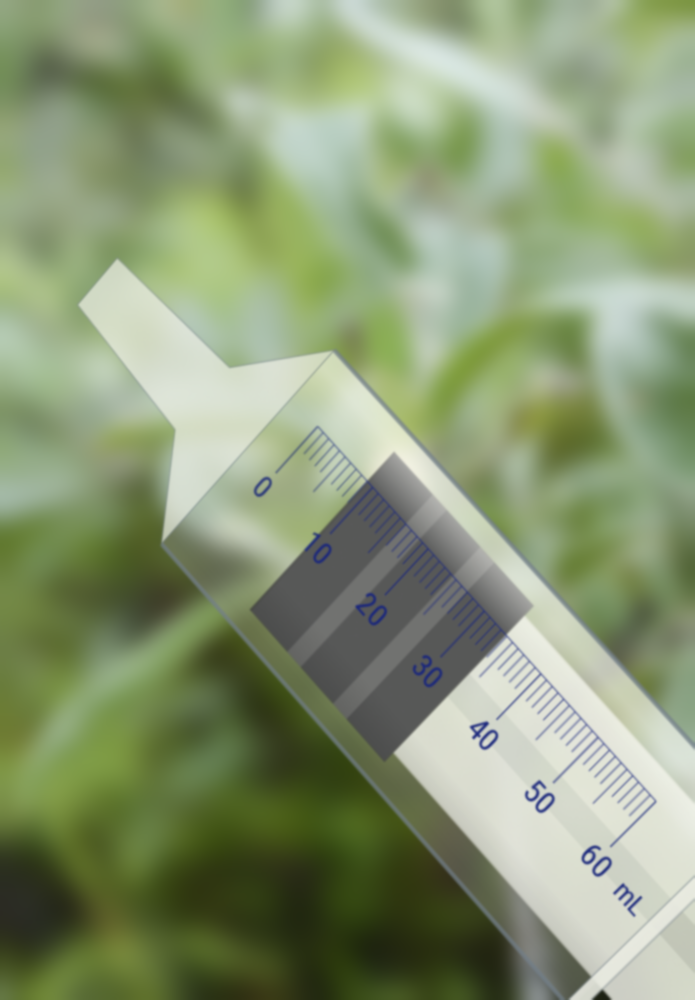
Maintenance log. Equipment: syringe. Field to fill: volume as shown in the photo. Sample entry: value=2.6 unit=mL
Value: value=9 unit=mL
